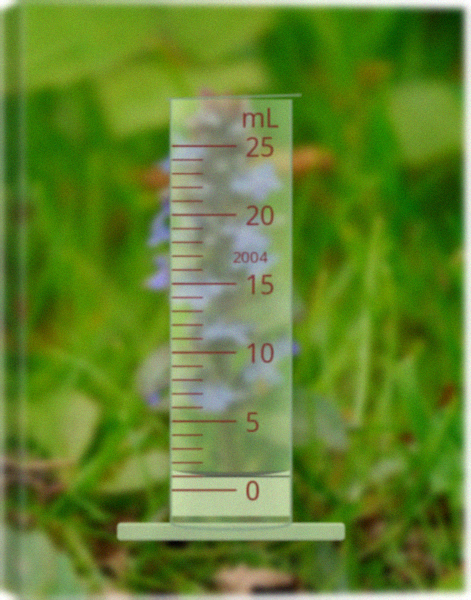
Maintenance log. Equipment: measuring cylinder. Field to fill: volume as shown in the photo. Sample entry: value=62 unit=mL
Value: value=1 unit=mL
